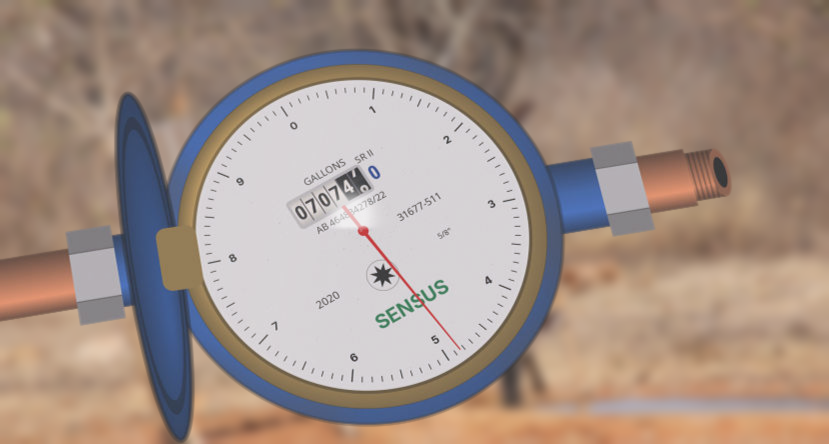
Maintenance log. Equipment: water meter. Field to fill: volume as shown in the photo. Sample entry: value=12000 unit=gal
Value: value=707474.8 unit=gal
